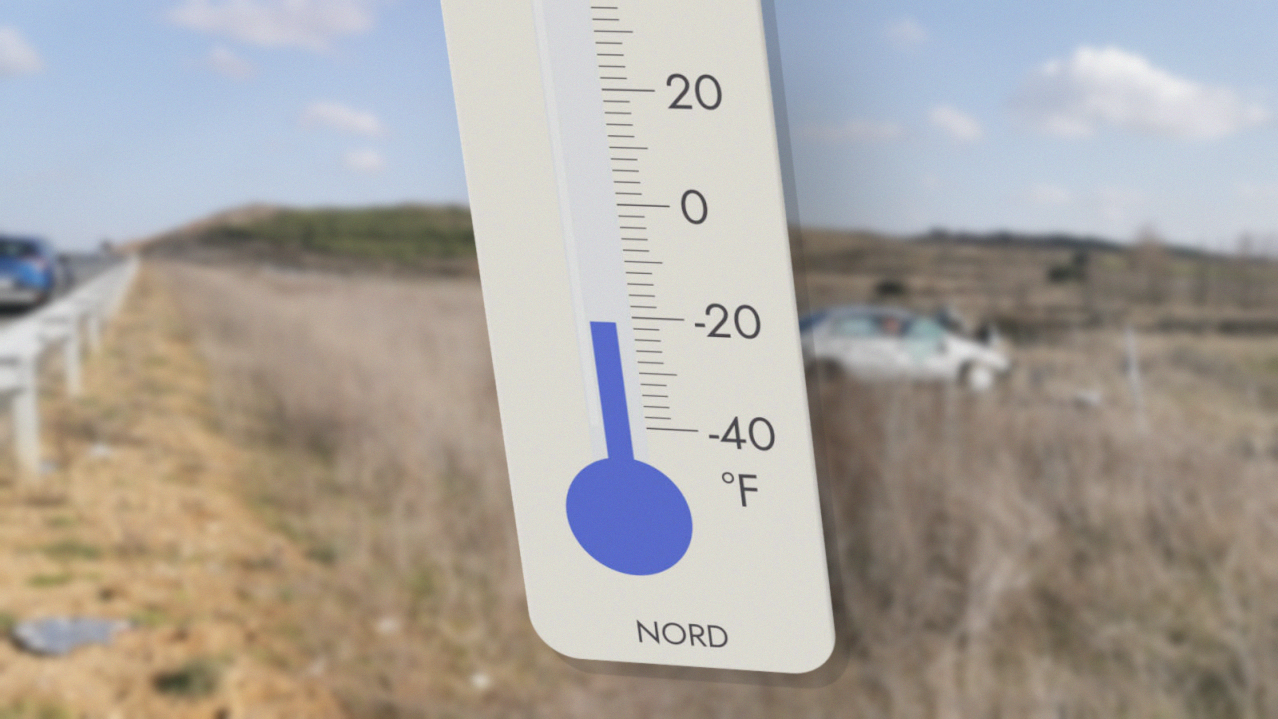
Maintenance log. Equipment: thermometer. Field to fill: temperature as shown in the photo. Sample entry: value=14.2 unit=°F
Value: value=-21 unit=°F
